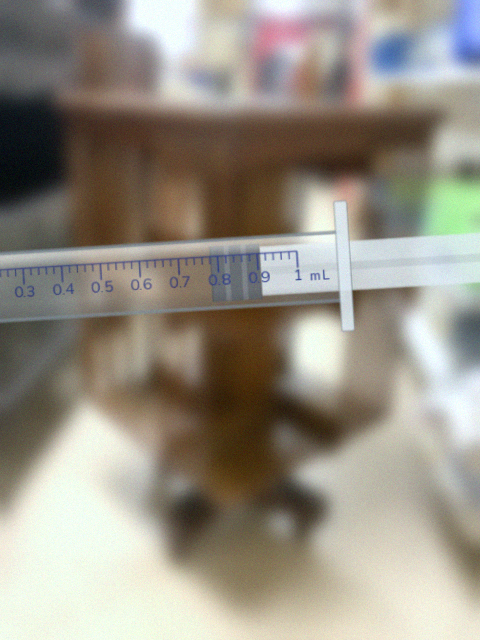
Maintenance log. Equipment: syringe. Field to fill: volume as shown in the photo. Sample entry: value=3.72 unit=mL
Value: value=0.78 unit=mL
